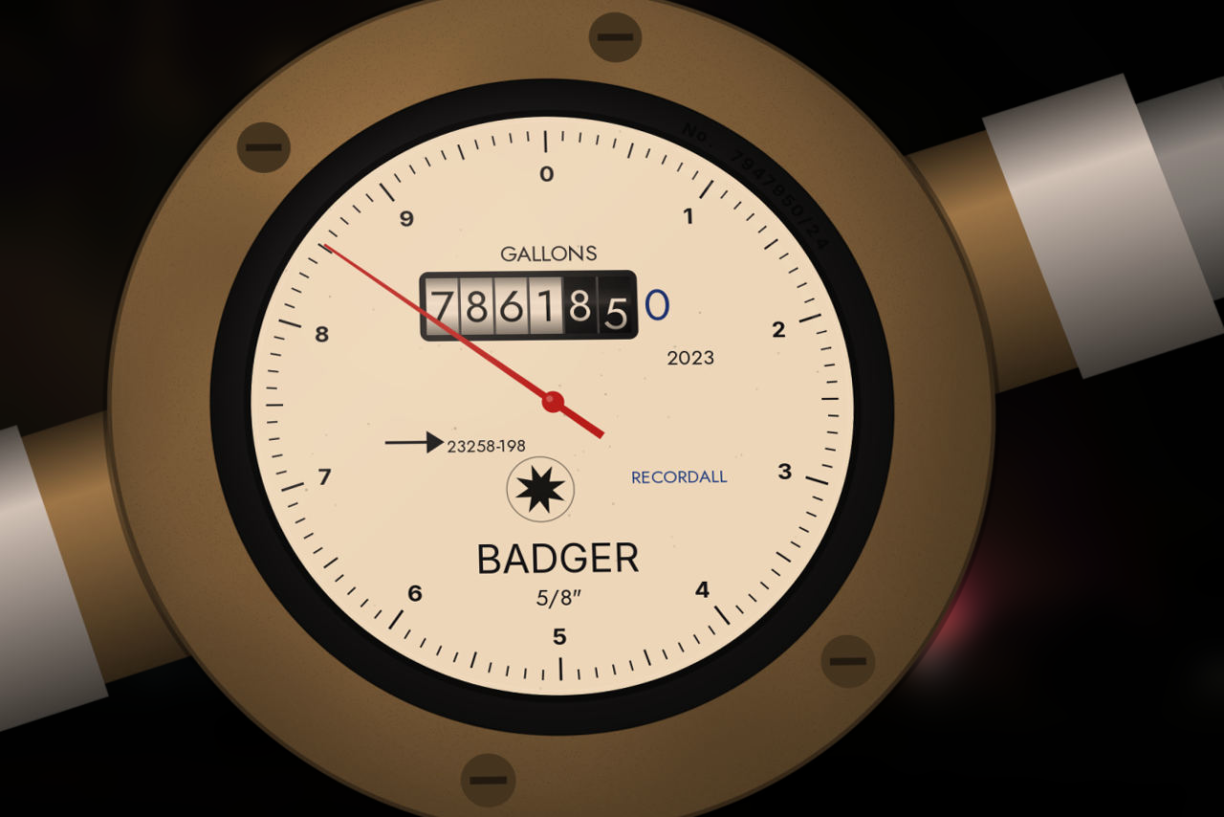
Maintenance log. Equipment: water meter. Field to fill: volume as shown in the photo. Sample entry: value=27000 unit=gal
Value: value=7861848.5 unit=gal
